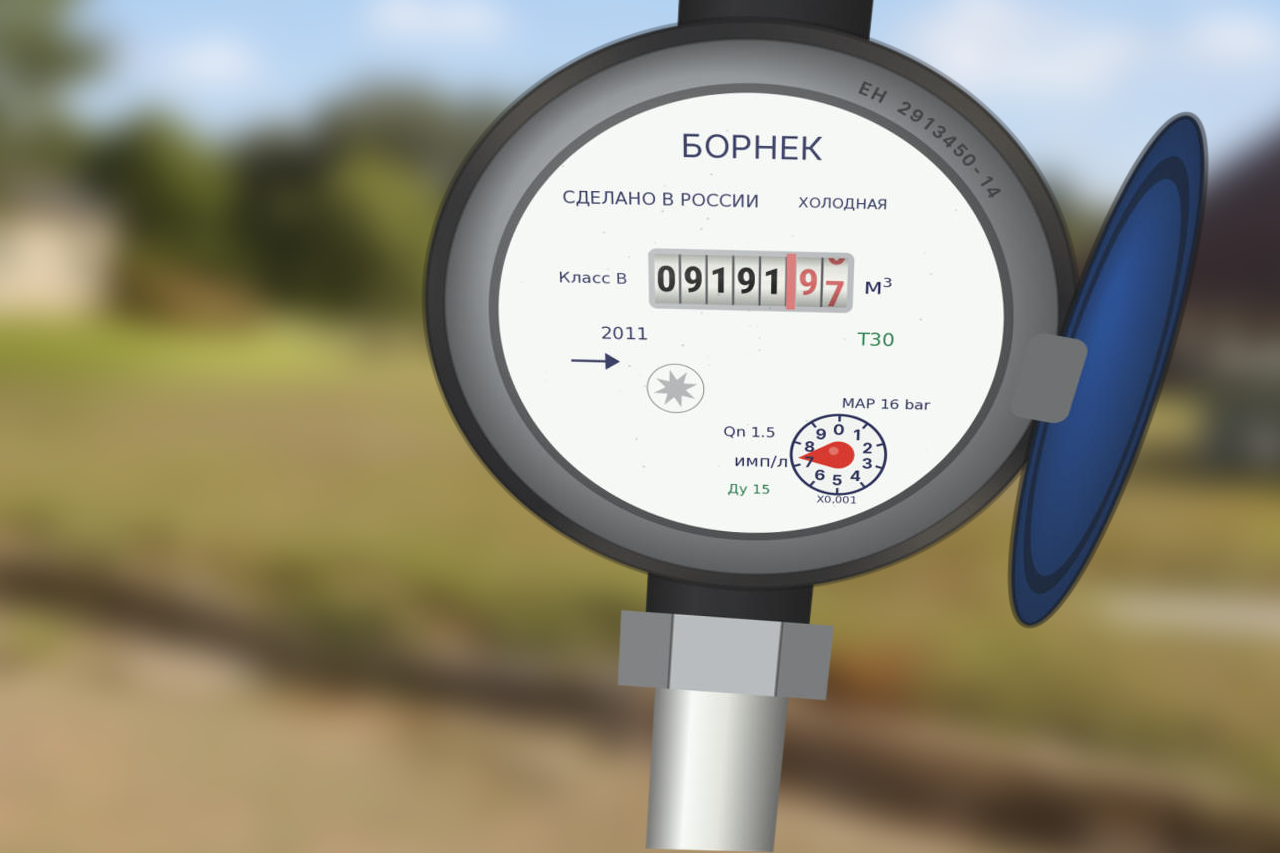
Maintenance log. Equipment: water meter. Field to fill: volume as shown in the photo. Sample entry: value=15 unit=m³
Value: value=9191.967 unit=m³
